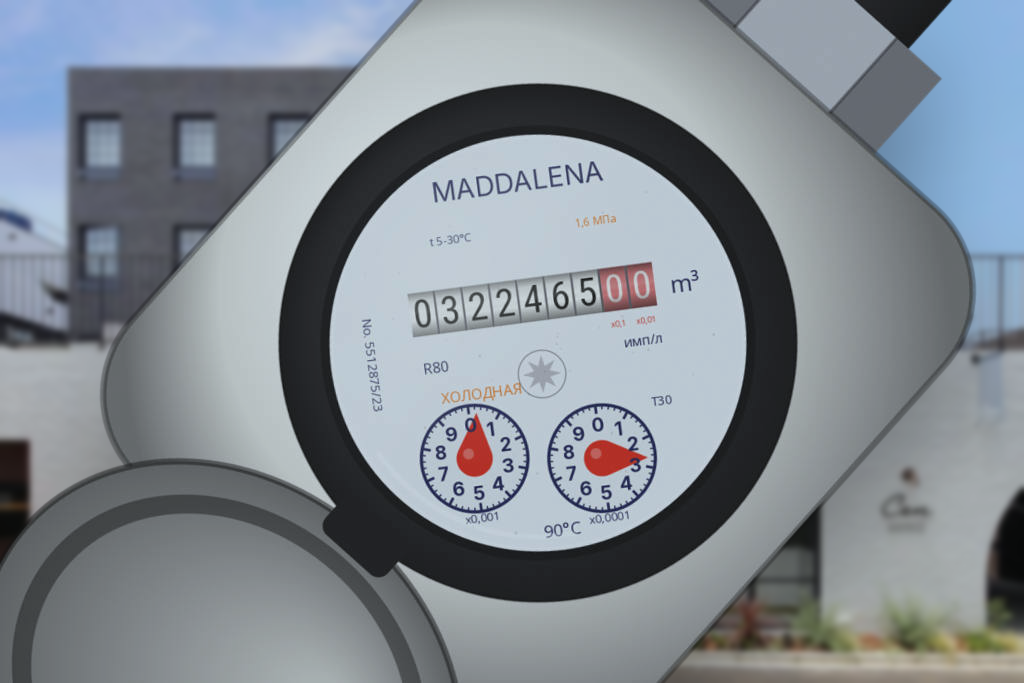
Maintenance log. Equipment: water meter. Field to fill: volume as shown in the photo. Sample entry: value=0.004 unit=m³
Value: value=322465.0002 unit=m³
